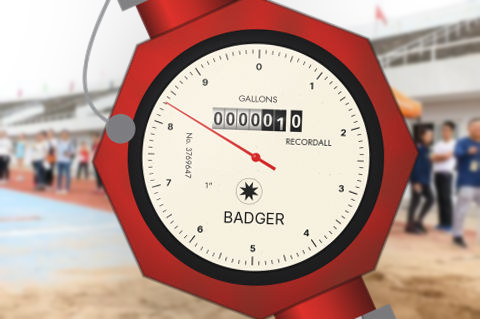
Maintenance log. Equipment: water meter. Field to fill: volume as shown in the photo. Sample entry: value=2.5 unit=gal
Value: value=8.3 unit=gal
